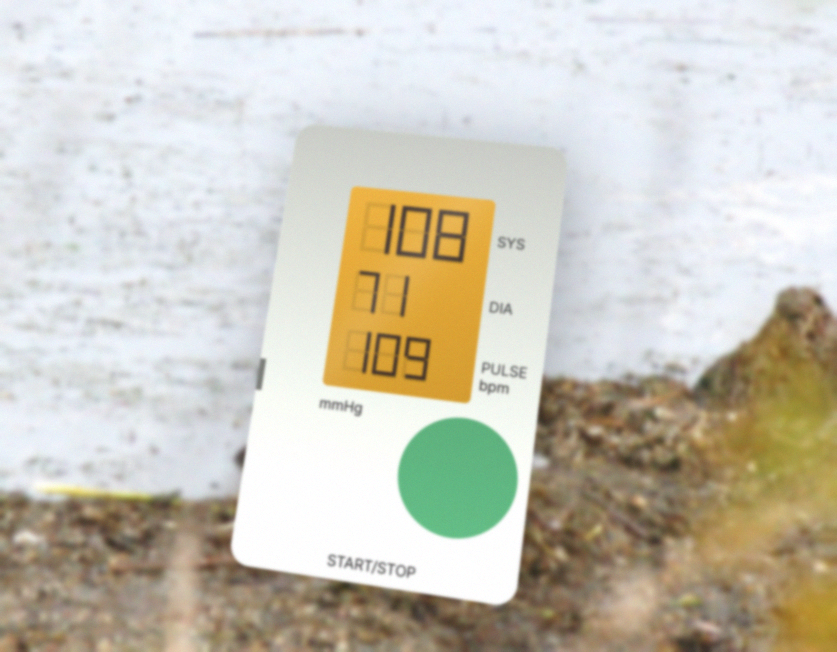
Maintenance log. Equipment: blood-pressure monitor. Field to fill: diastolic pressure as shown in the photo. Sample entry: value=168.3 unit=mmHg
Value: value=71 unit=mmHg
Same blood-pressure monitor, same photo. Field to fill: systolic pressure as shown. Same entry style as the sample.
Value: value=108 unit=mmHg
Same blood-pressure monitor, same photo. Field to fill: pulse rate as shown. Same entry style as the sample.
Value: value=109 unit=bpm
